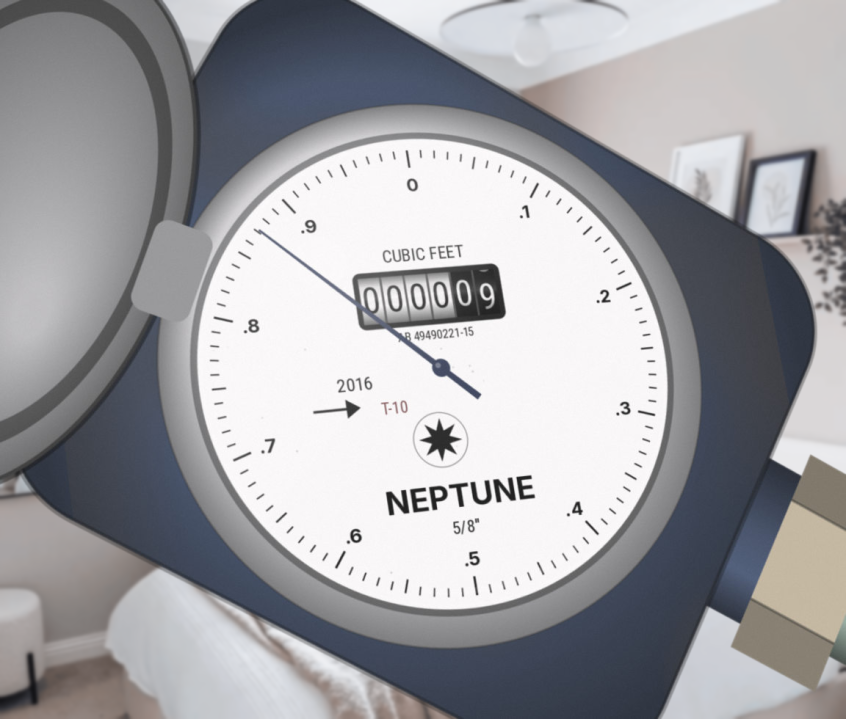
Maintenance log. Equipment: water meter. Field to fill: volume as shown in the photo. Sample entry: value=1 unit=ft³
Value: value=8.87 unit=ft³
